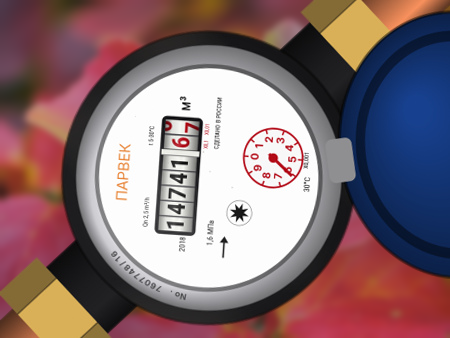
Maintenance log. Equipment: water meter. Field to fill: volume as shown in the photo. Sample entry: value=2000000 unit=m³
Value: value=14741.666 unit=m³
